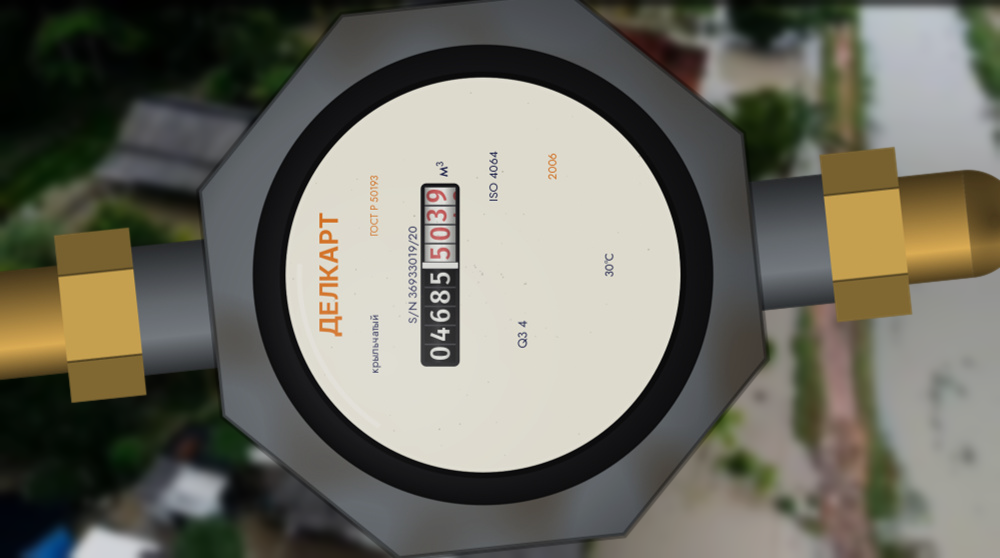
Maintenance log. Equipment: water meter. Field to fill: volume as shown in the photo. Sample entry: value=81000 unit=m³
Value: value=4685.5039 unit=m³
